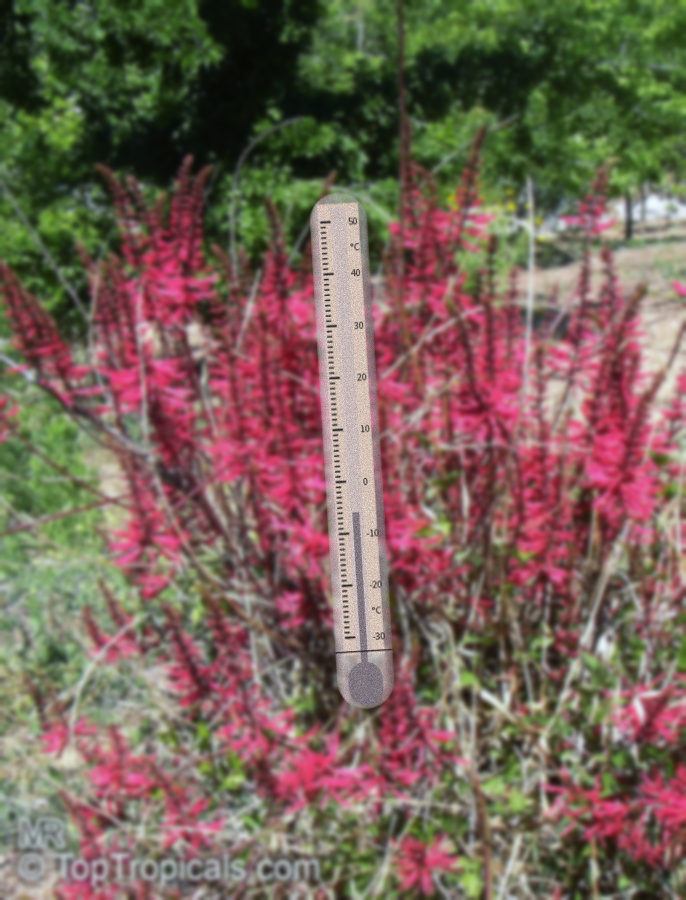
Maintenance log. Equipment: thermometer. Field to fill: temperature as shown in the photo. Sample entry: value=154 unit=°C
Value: value=-6 unit=°C
